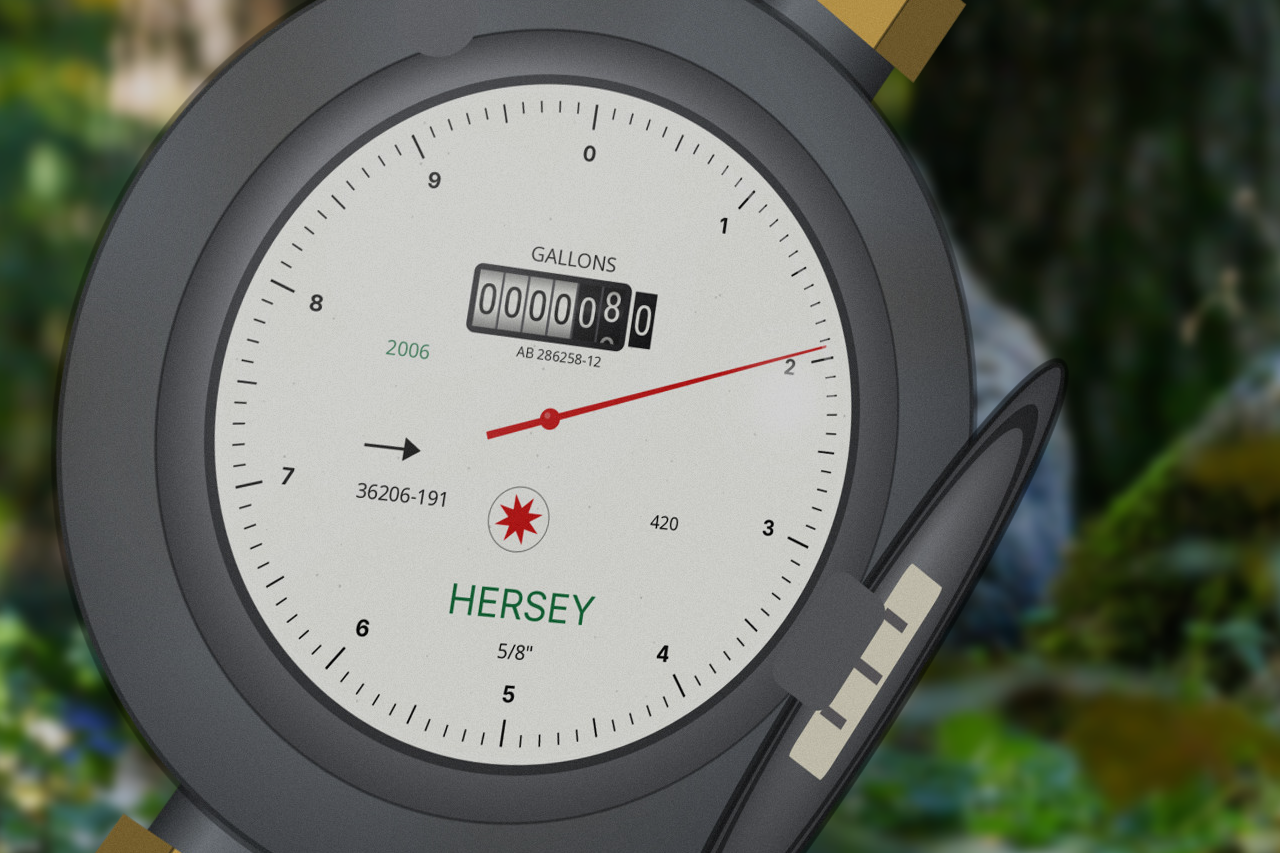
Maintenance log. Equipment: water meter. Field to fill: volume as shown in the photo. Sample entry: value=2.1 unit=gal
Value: value=81.9 unit=gal
